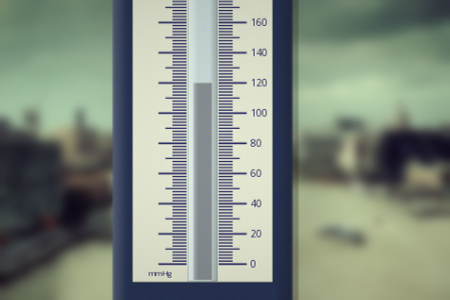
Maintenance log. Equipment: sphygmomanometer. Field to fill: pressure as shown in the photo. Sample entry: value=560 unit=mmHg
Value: value=120 unit=mmHg
